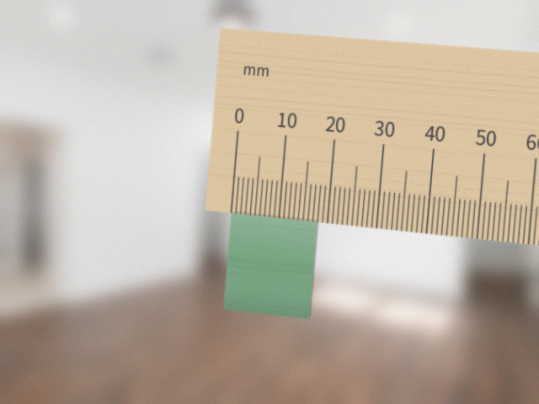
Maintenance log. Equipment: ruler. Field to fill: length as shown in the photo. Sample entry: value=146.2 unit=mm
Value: value=18 unit=mm
